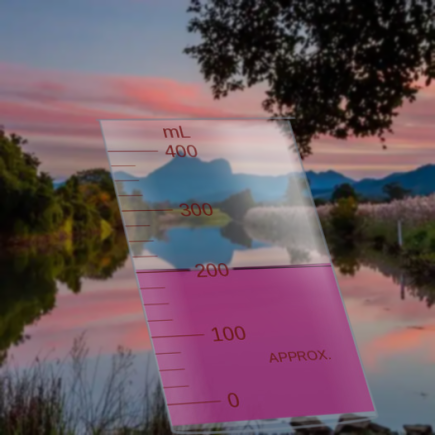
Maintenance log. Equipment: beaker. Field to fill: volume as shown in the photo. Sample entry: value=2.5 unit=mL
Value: value=200 unit=mL
